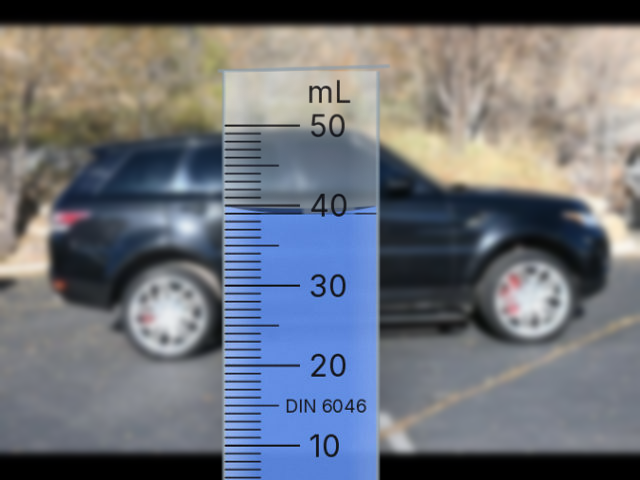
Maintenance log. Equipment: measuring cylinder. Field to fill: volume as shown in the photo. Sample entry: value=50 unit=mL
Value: value=39 unit=mL
